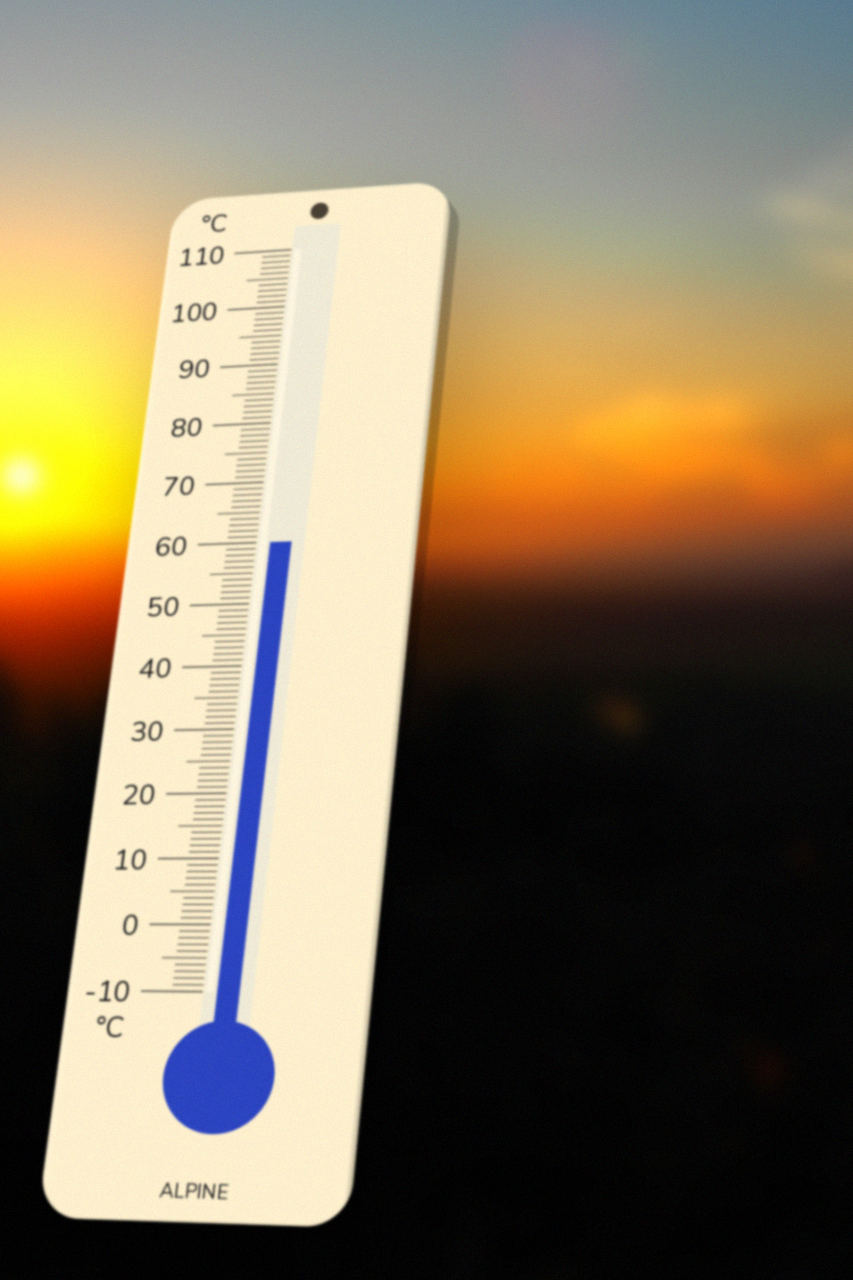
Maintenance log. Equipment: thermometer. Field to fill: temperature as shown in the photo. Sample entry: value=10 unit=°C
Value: value=60 unit=°C
